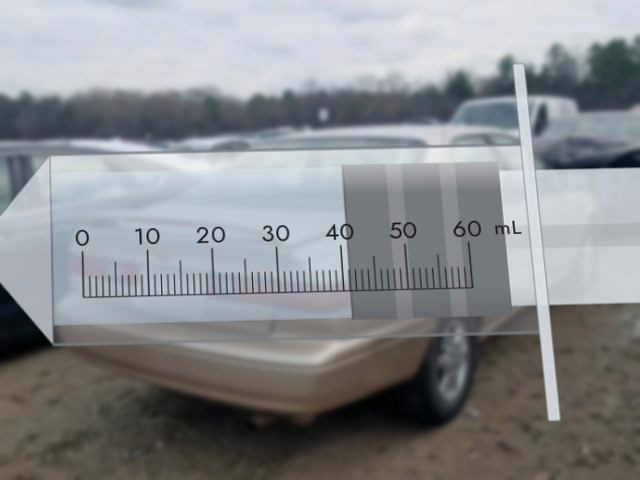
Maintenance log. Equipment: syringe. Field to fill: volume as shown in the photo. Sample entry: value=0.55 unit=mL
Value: value=41 unit=mL
